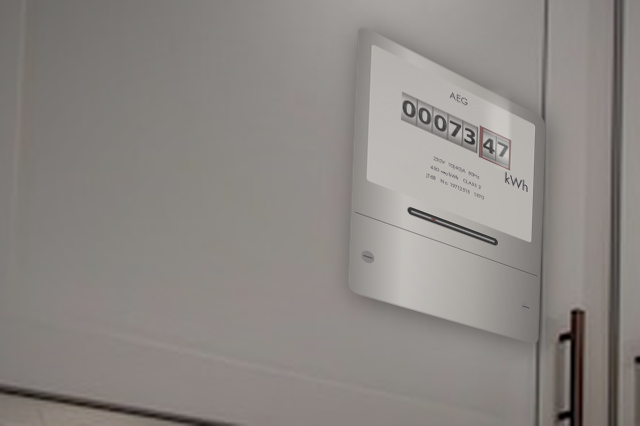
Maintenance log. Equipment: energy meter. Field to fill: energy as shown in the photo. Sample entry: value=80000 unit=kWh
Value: value=73.47 unit=kWh
